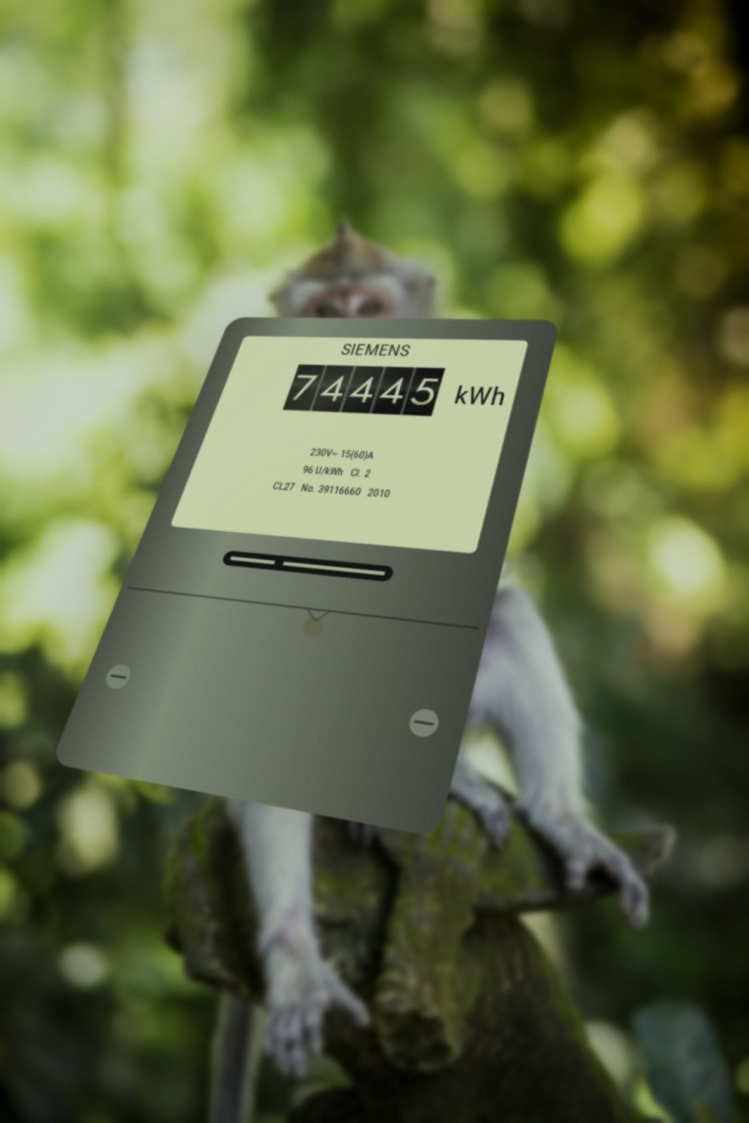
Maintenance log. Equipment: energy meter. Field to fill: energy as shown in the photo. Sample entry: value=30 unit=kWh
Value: value=74445 unit=kWh
